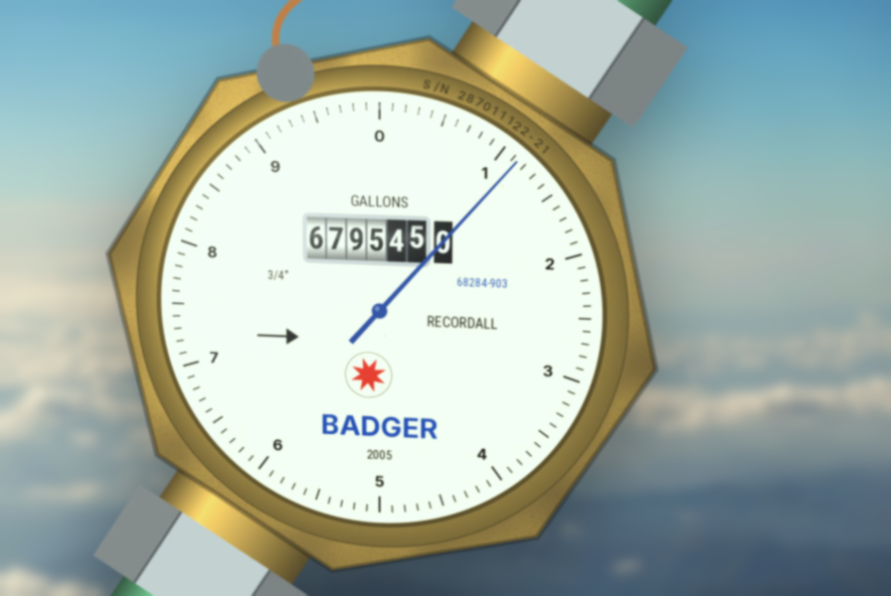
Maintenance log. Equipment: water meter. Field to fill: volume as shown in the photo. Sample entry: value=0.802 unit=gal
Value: value=6795451.1 unit=gal
